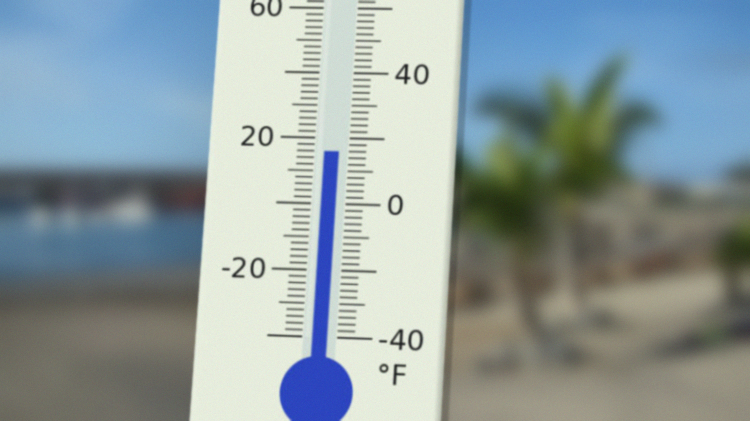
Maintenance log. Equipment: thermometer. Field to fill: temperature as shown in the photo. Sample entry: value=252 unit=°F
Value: value=16 unit=°F
